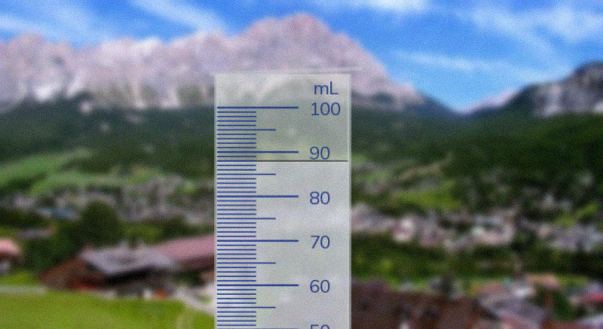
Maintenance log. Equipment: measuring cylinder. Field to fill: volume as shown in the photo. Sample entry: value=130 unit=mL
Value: value=88 unit=mL
